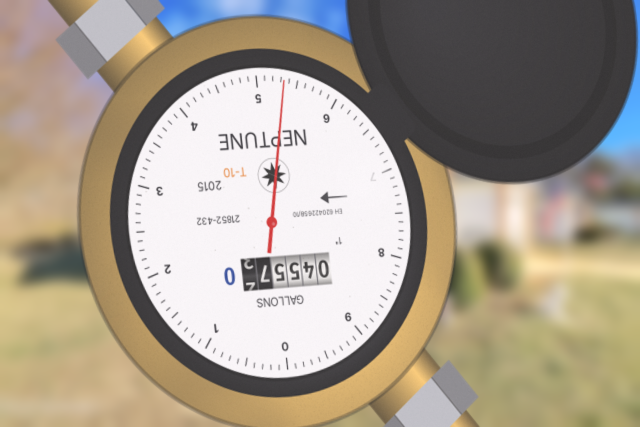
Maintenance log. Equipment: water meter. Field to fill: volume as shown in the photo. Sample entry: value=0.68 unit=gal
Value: value=455725.3 unit=gal
